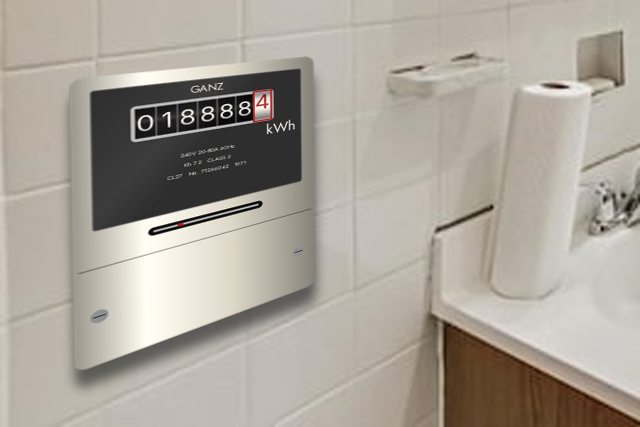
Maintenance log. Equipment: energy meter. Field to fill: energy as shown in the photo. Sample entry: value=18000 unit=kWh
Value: value=18888.4 unit=kWh
